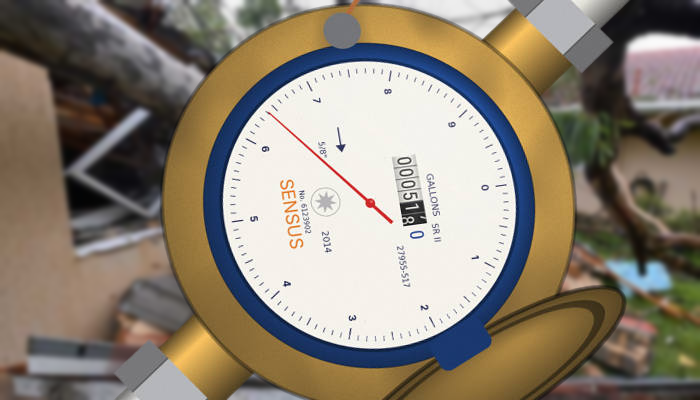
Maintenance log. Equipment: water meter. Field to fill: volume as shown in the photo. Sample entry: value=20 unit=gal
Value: value=5176.4 unit=gal
